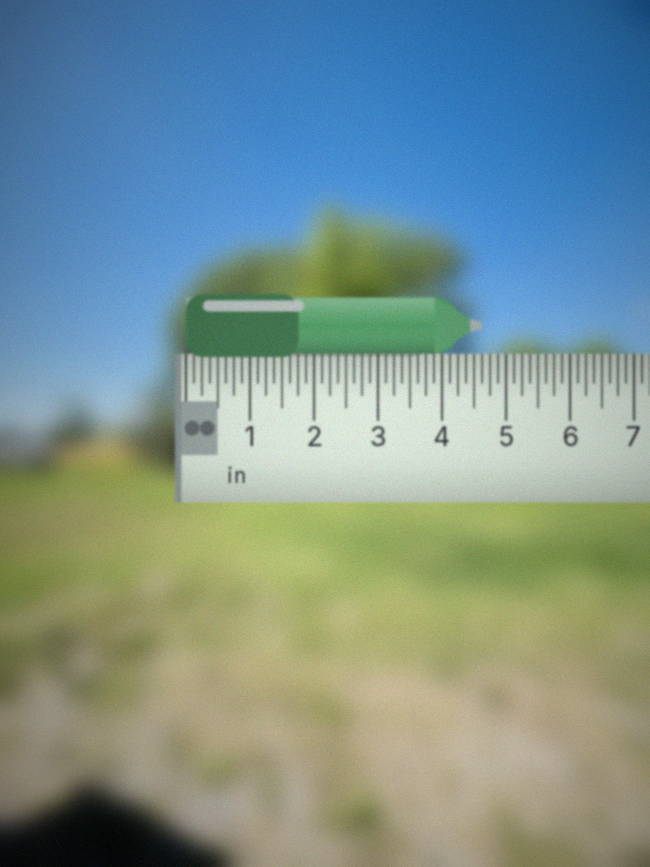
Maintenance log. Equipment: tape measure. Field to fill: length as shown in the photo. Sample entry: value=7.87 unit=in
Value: value=4.625 unit=in
